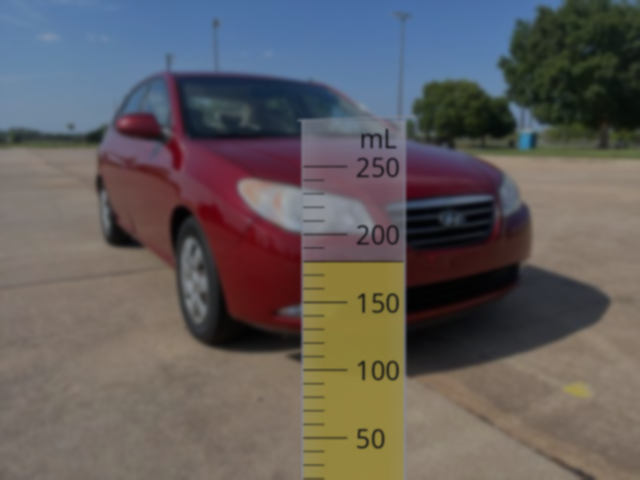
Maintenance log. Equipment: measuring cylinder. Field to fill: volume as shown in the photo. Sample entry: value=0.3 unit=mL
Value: value=180 unit=mL
